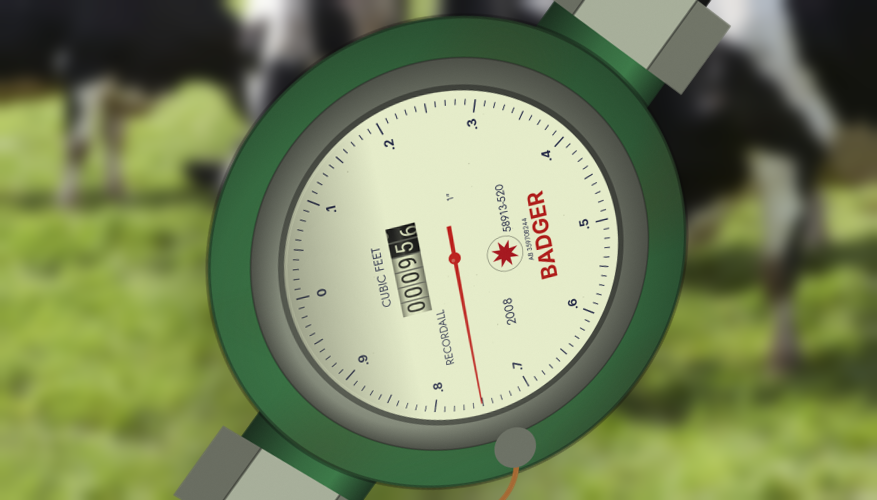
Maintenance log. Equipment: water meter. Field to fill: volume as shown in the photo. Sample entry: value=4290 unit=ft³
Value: value=955.75 unit=ft³
